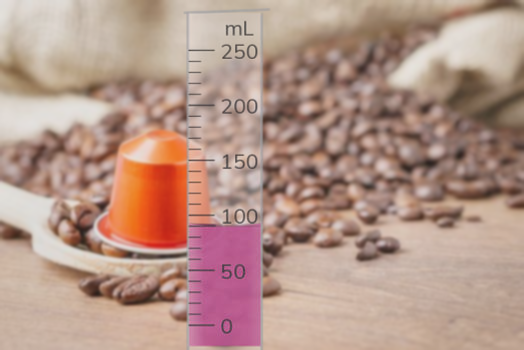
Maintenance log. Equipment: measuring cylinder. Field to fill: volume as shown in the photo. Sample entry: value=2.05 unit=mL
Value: value=90 unit=mL
